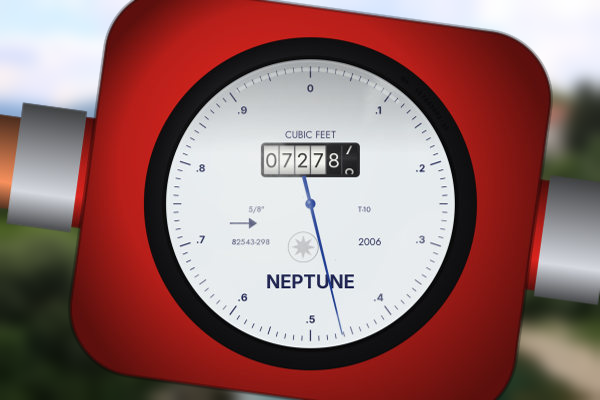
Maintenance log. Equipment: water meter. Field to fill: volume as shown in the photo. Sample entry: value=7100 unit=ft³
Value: value=72787.46 unit=ft³
